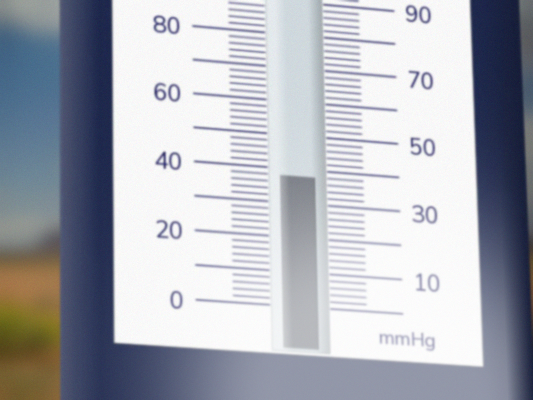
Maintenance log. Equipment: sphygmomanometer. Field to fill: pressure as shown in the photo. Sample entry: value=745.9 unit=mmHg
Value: value=38 unit=mmHg
